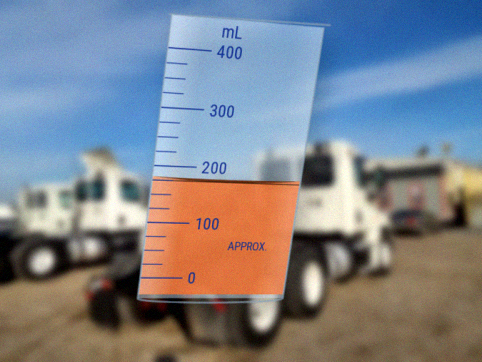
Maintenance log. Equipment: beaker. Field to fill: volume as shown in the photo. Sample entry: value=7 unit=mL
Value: value=175 unit=mL
